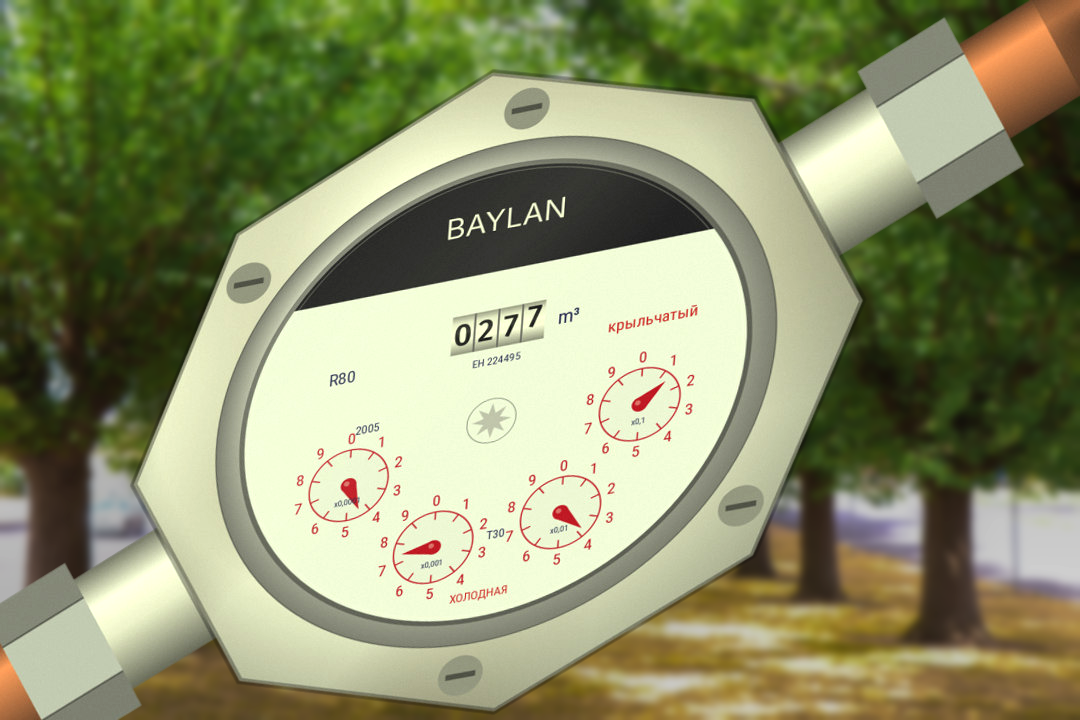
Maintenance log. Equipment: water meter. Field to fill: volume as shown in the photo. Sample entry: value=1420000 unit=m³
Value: value=277.1374 unit=m³
